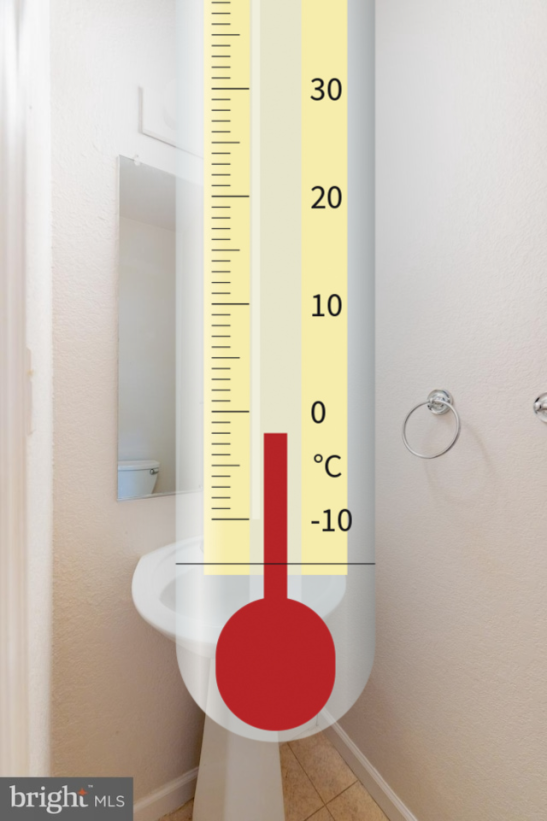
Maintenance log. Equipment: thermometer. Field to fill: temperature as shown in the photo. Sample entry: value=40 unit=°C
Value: value=-2 unit=°C
